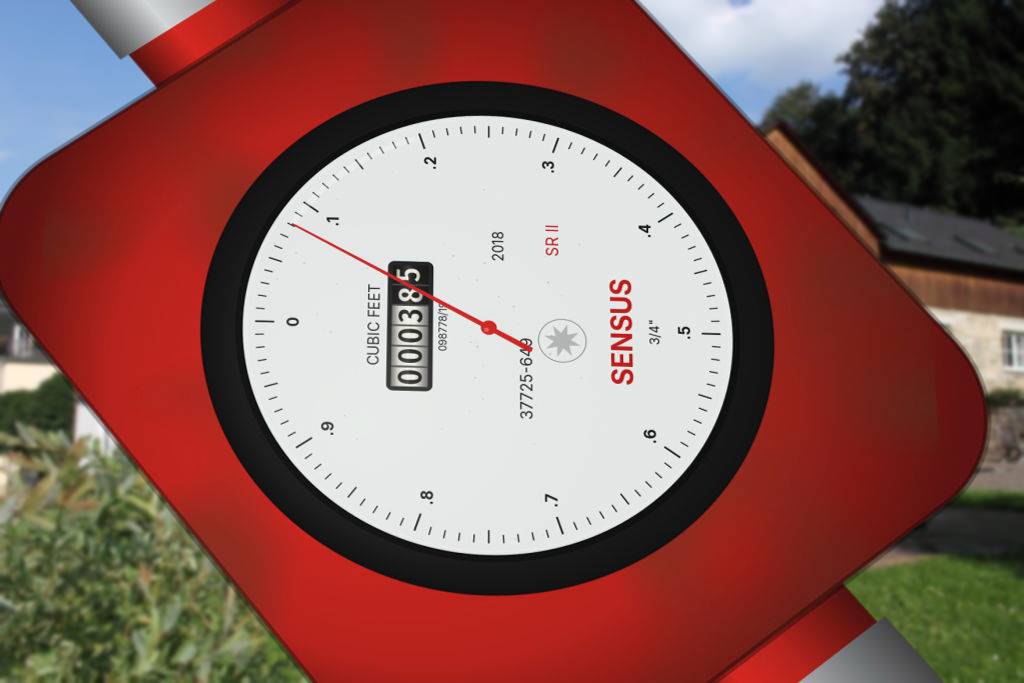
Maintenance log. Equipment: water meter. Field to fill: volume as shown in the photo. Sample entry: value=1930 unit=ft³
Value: value=385.08 unit=ft³
